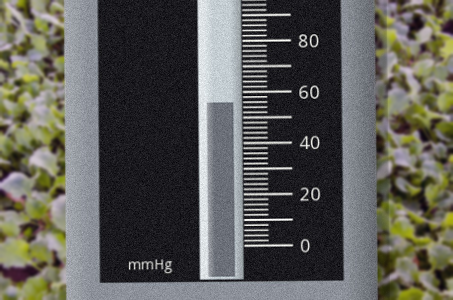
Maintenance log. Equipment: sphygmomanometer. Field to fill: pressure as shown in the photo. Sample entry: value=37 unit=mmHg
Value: value=56 unit=mmHg
